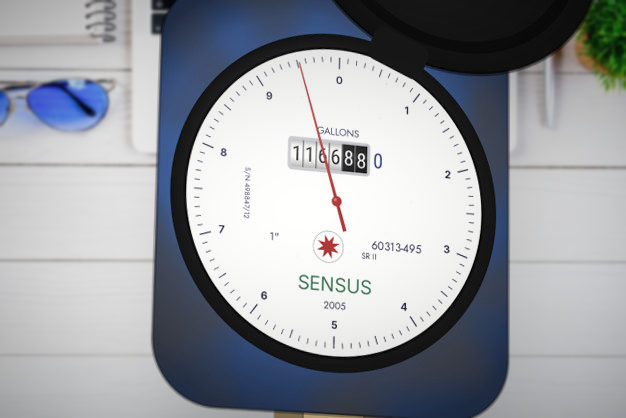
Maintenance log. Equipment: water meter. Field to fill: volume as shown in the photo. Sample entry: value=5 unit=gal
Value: value=1166879.5 unit=gal
